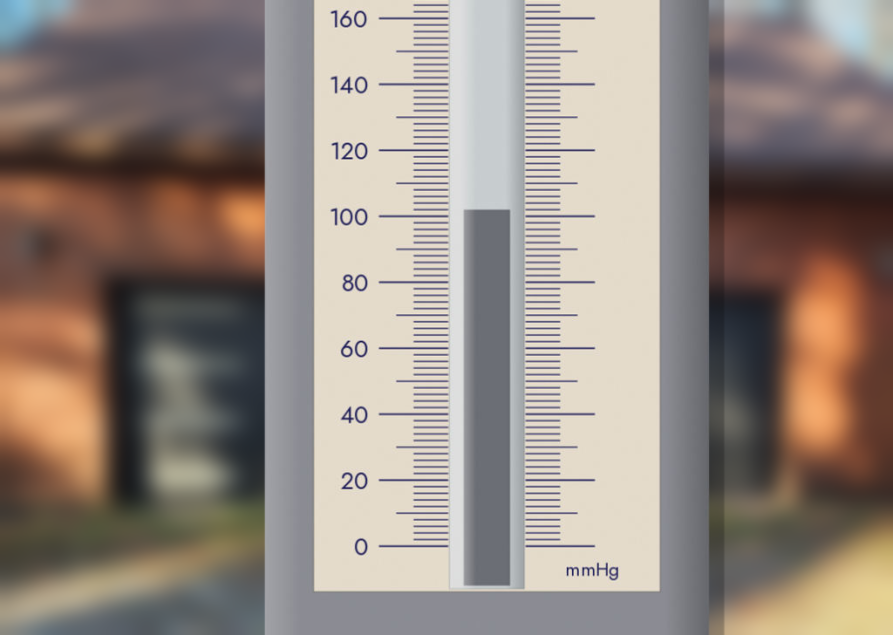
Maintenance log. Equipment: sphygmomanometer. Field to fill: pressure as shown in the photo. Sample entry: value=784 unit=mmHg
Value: value=102 unit=mmHg
